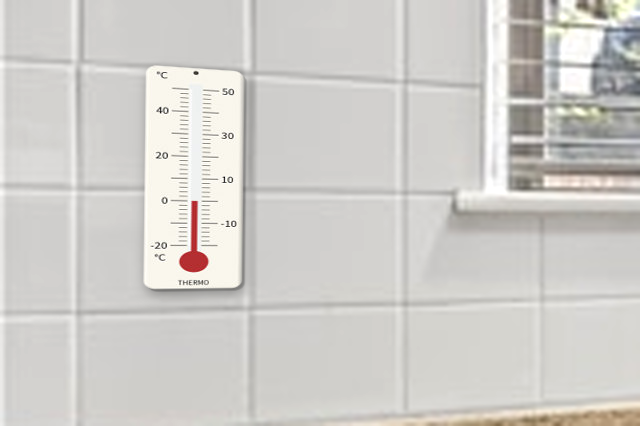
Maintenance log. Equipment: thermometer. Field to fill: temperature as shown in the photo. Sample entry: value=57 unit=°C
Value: value=0 unit=°C
